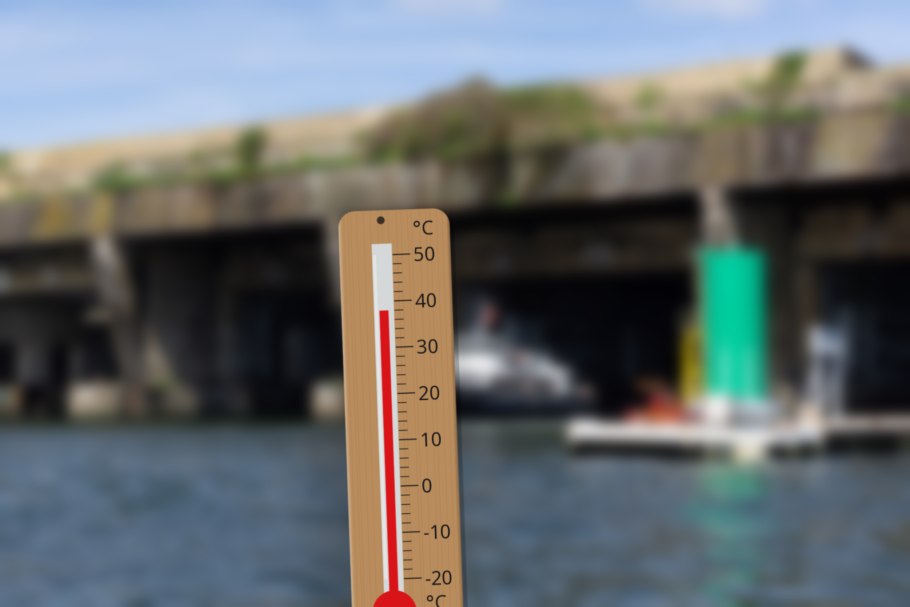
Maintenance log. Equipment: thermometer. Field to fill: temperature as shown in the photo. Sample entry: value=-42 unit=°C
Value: value=38 unit=°C
